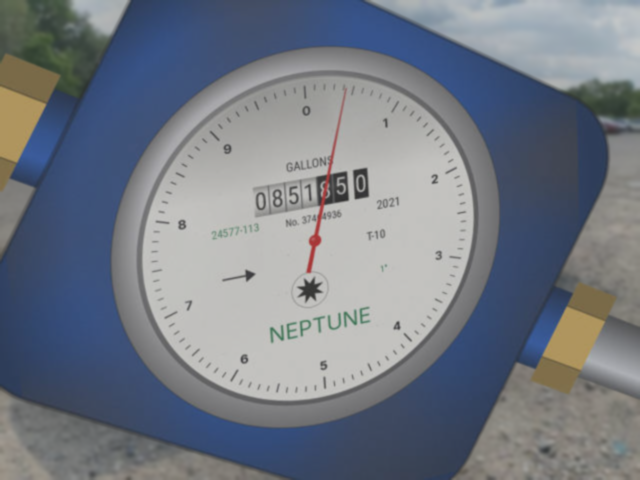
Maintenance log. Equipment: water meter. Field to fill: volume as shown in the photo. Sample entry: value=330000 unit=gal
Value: value=851850.4 unit=gal
